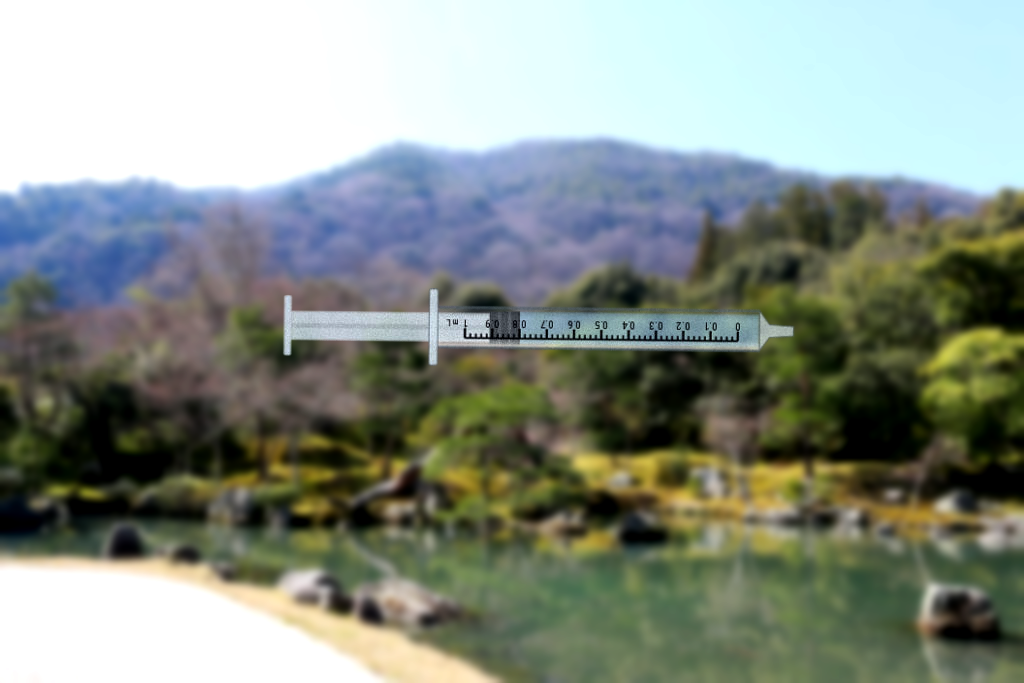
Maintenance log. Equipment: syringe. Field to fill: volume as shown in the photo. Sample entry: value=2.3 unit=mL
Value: value=0.8 unit=mL
